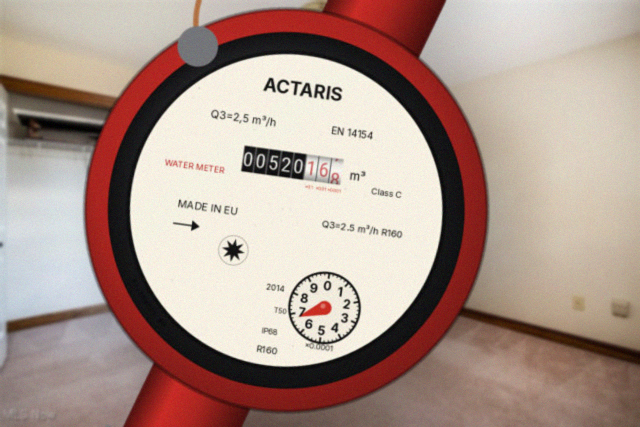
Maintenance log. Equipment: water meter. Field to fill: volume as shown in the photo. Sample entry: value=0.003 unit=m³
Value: value=520.1676 unit=m³
